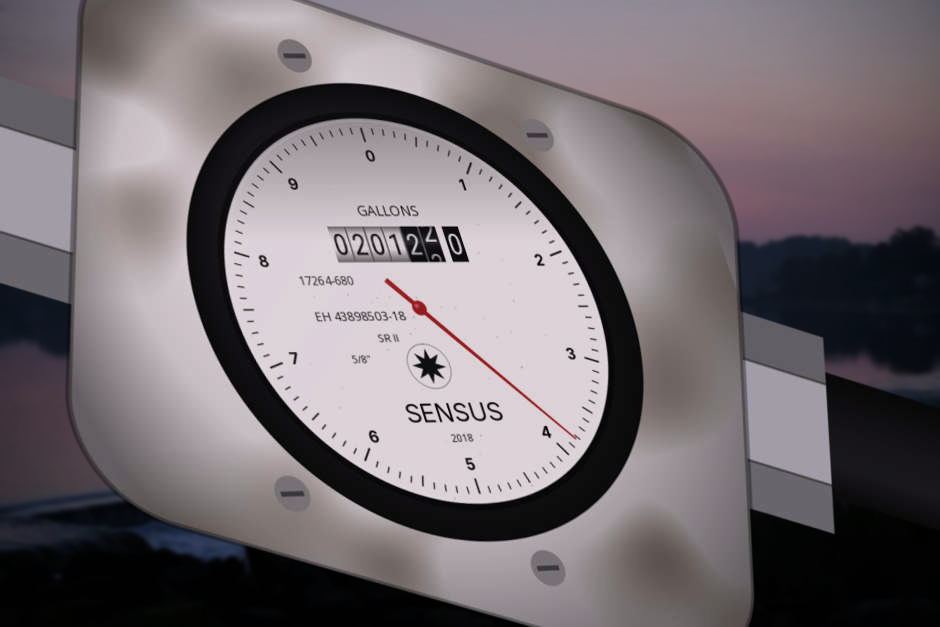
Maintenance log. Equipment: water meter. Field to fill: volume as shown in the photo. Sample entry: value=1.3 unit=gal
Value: value=201223.8 unit=gal
